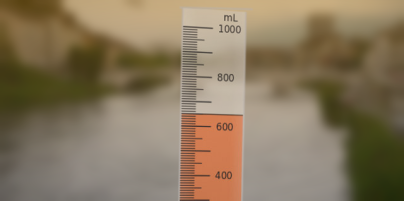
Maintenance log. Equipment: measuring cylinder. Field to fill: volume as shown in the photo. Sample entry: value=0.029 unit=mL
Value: value=650 unit=mL
